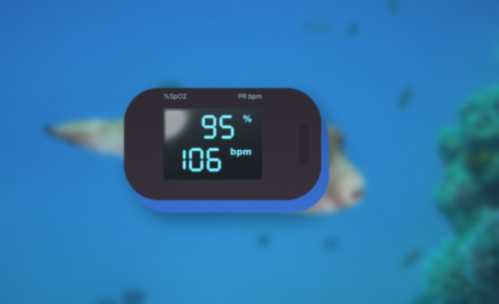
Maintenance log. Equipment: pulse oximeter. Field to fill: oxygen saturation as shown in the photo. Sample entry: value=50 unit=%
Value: value=95 unit=%
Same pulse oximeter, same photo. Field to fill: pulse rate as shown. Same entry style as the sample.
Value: value=106 unit=bpm
